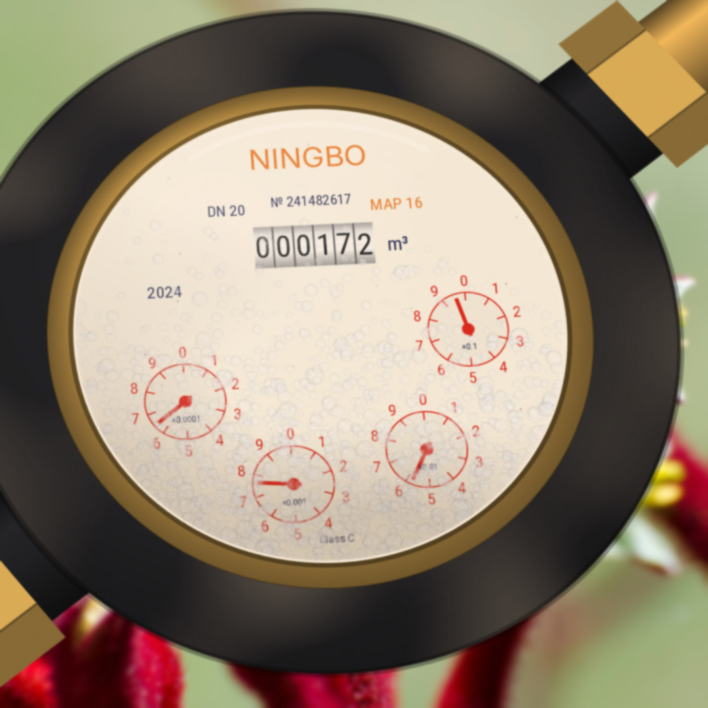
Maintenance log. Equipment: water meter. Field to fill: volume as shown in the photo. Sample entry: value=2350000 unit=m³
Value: value=171.9576 unit=m³
